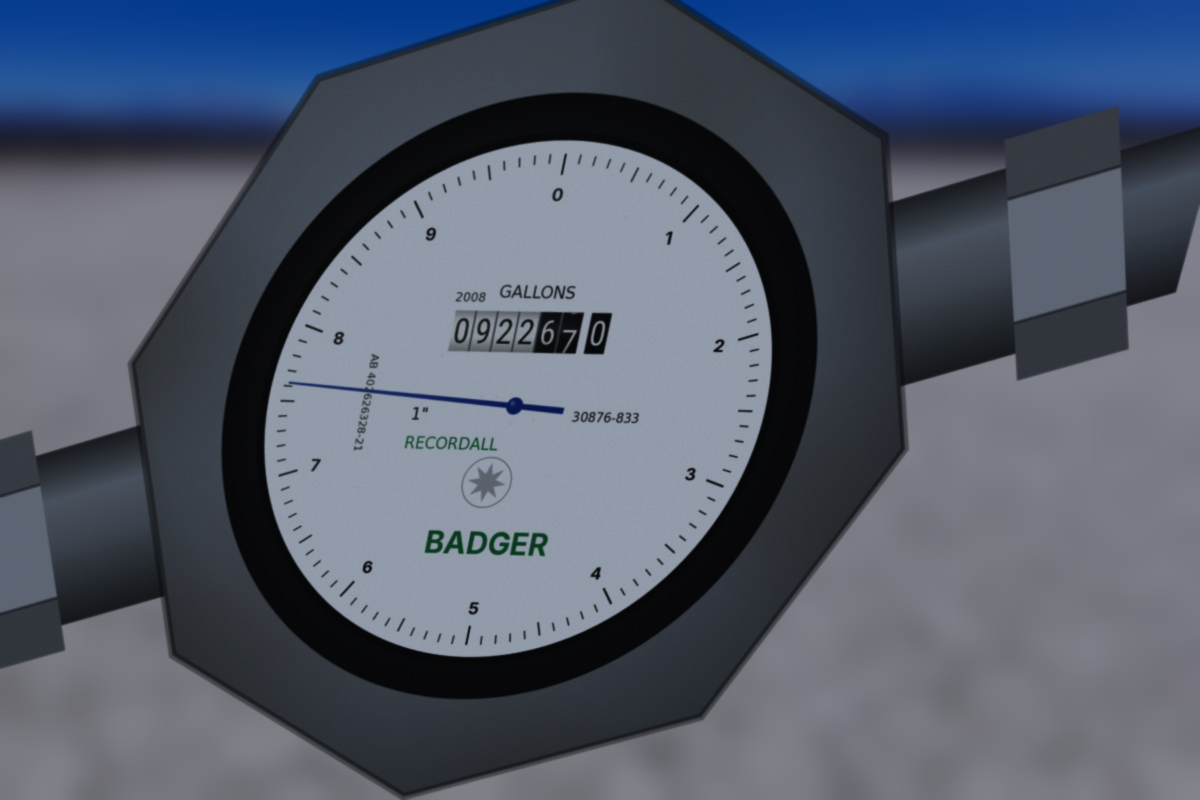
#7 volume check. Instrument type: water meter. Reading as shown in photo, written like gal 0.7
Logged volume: gal 922667.6
